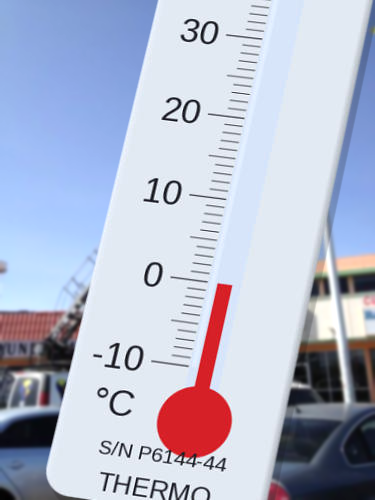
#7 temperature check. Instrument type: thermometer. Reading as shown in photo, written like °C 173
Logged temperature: °C 0
